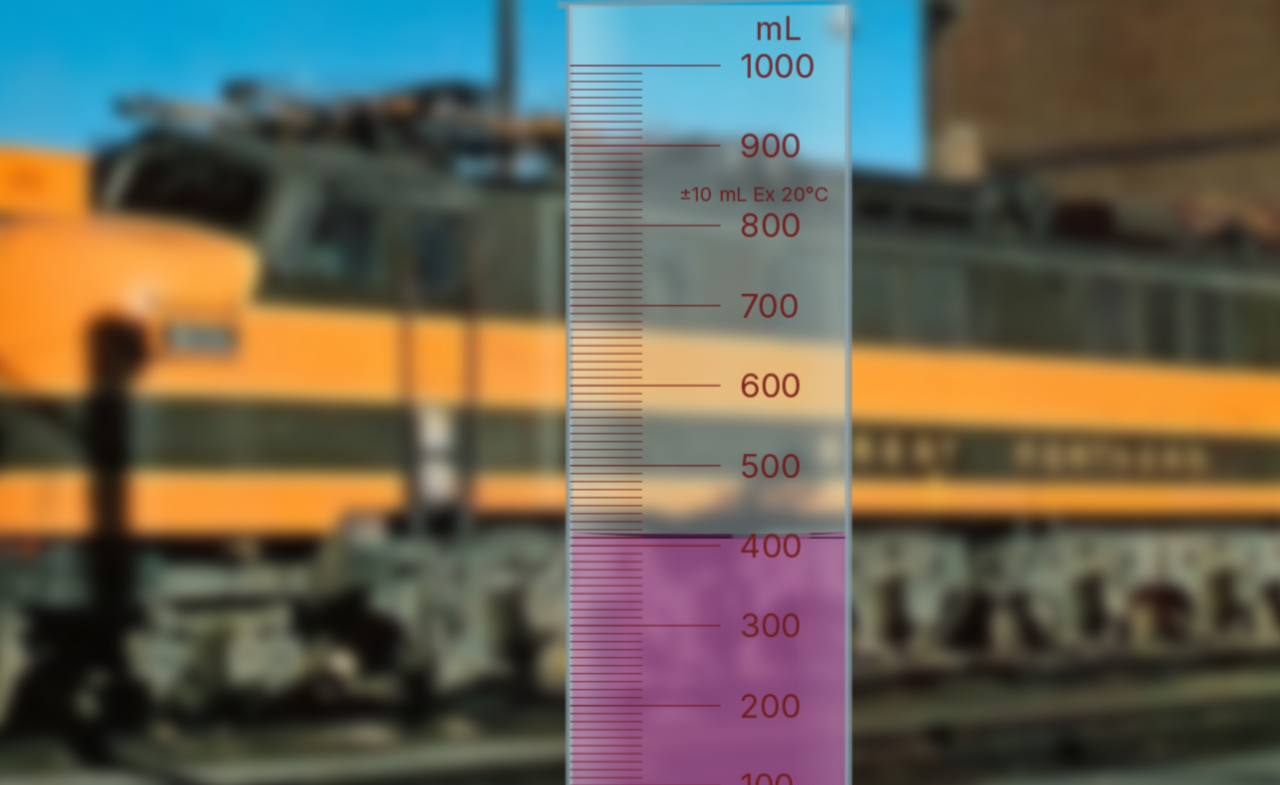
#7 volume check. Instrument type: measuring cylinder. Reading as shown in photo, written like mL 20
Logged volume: mL 410
